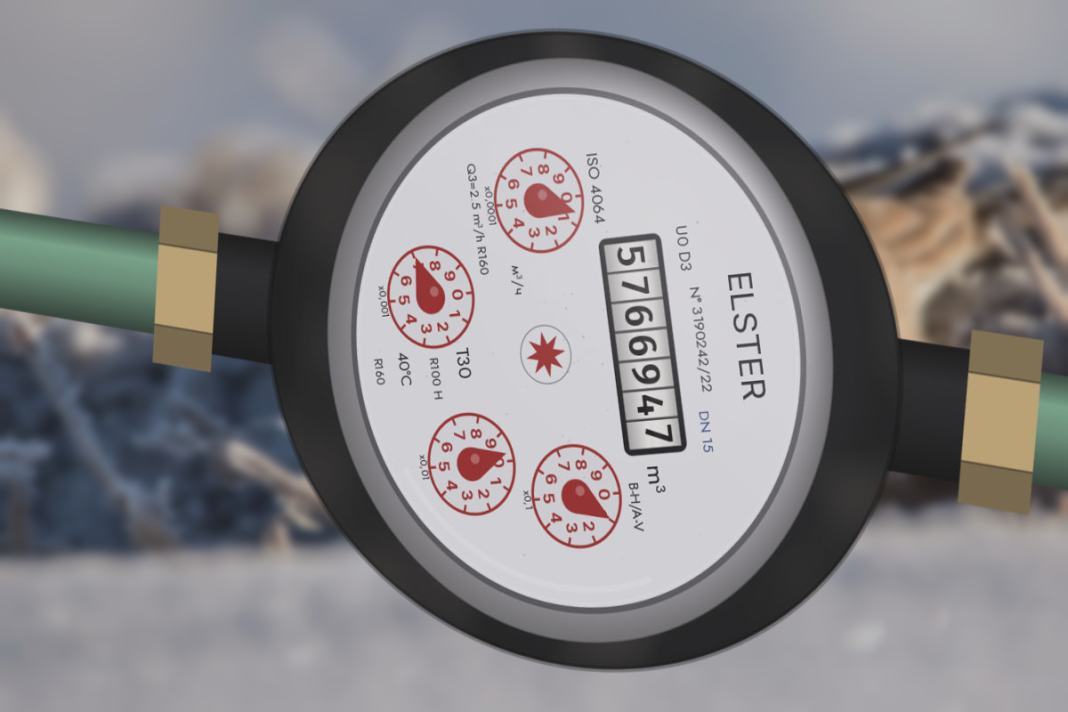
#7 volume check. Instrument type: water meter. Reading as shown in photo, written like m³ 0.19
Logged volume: m³ 5766947.0970
